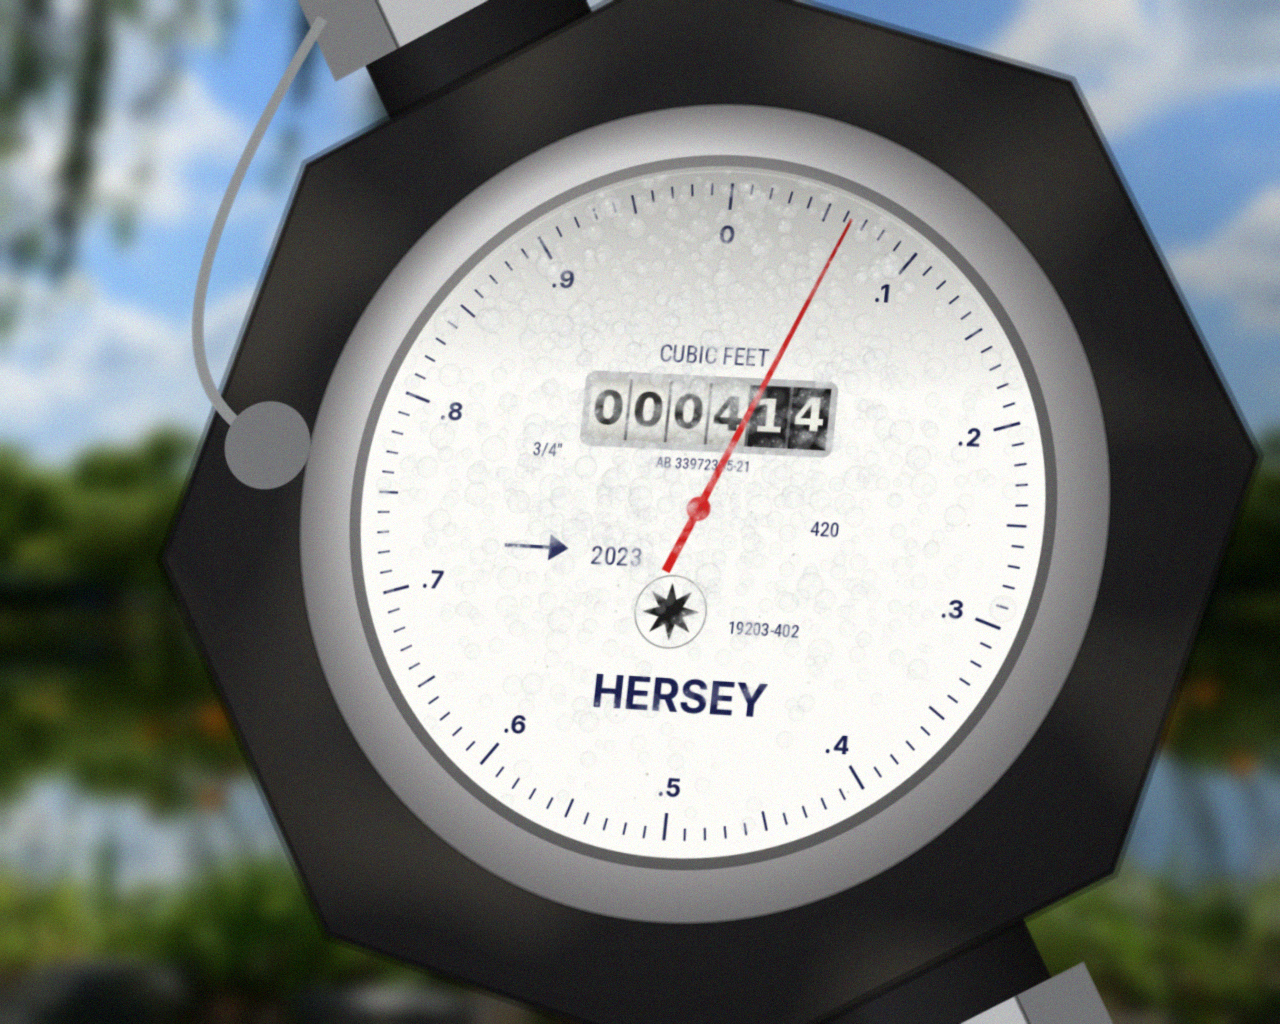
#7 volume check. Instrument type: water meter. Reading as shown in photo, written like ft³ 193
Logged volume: ft³ 414.06
